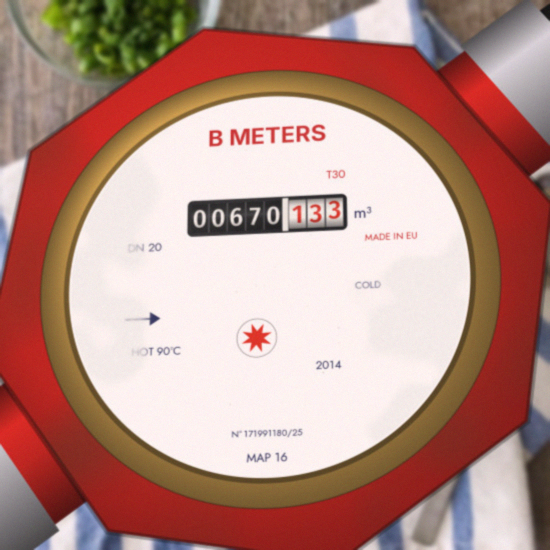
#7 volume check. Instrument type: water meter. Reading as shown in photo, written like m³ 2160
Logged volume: m³ 670.133
